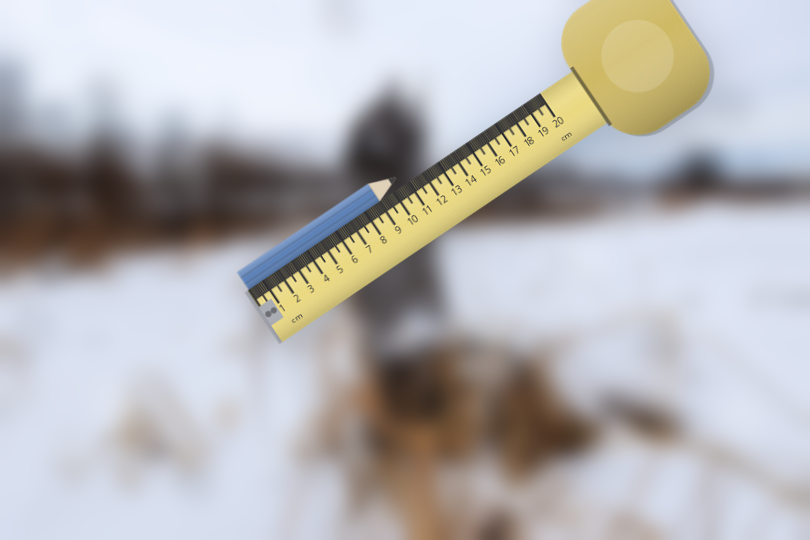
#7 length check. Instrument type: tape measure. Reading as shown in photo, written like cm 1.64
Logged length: cm 10.5
